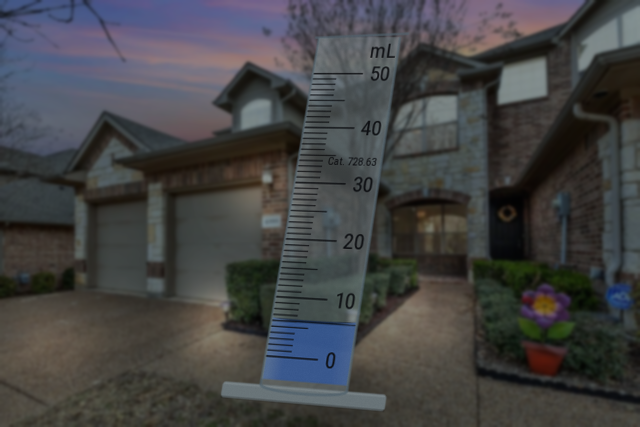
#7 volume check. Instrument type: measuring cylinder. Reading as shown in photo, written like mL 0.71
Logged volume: mL 6
